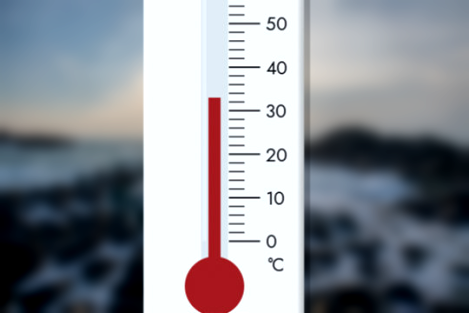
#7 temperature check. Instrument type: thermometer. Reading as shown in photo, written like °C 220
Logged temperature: °C 33
